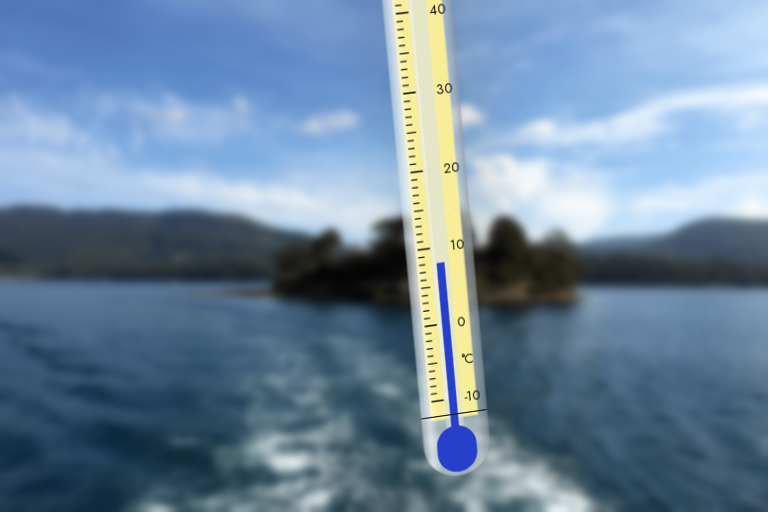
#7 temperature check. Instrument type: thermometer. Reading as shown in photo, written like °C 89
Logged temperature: °C 8
